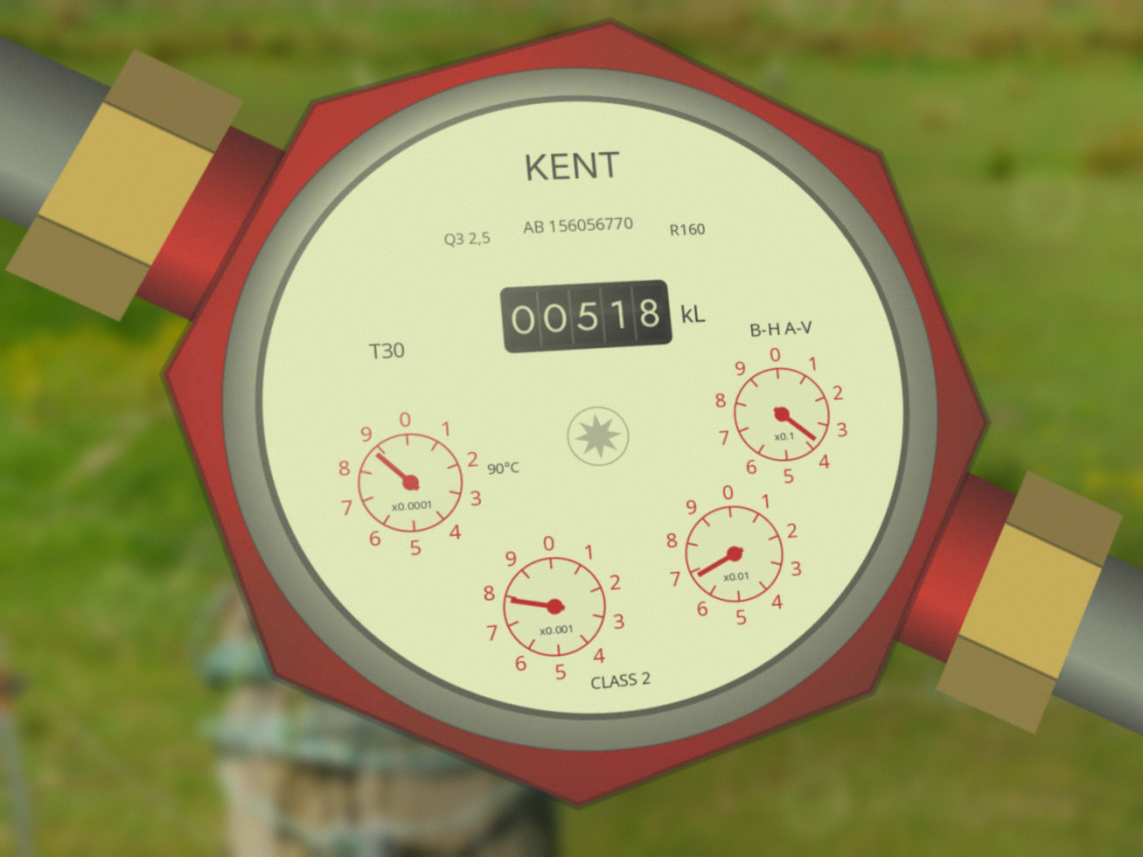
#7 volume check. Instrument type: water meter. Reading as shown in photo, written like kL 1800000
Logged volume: kL 518.3678
